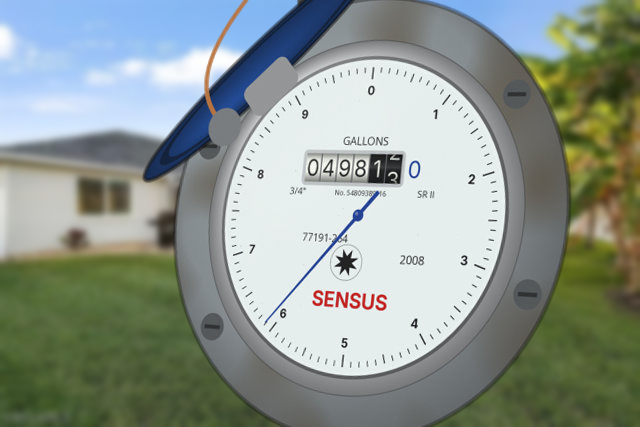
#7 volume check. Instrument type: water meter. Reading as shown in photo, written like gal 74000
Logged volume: gal 498126.1
